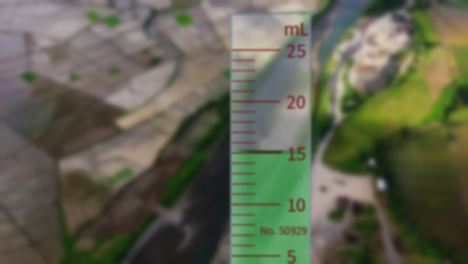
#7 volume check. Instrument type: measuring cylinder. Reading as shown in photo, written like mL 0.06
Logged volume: mL 15
